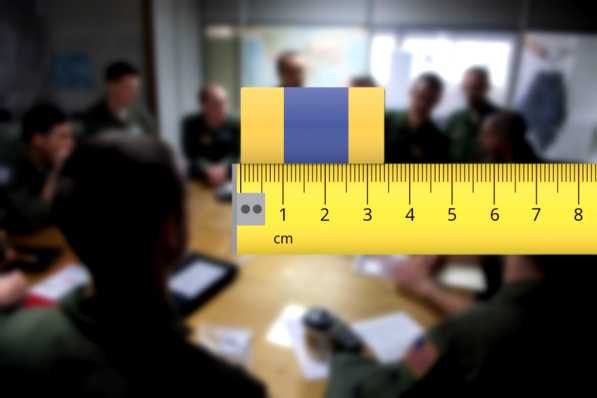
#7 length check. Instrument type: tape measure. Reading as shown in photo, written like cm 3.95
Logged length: cm 3.4
